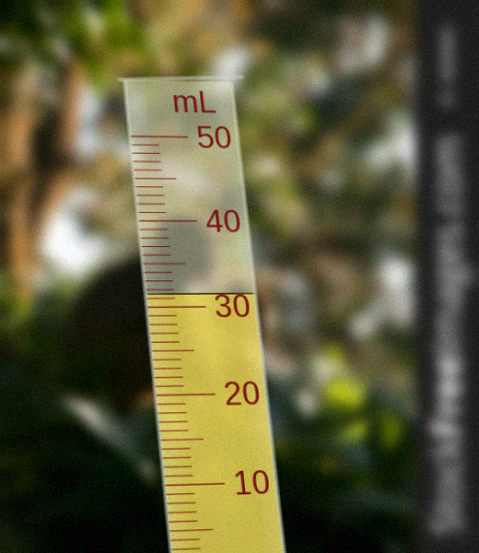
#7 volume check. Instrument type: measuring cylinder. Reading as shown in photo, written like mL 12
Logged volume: mL 31.5
